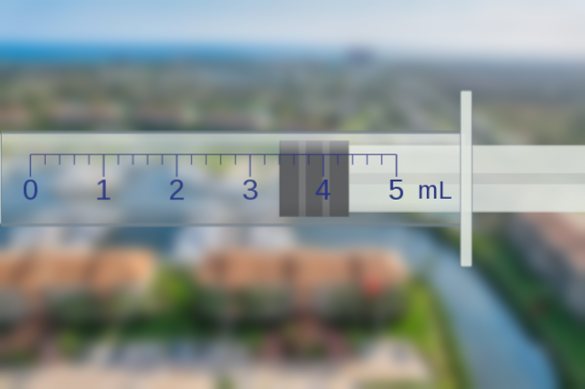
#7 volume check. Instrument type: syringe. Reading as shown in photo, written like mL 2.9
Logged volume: mL 3.4
